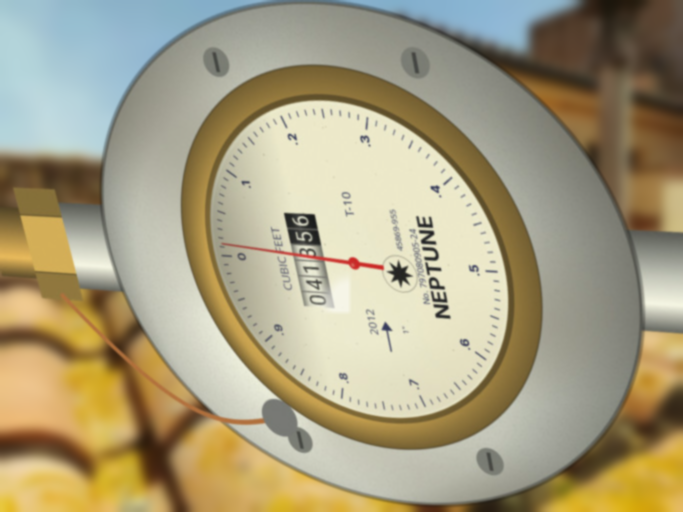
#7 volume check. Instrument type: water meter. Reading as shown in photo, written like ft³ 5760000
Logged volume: ft³ 41356.01
